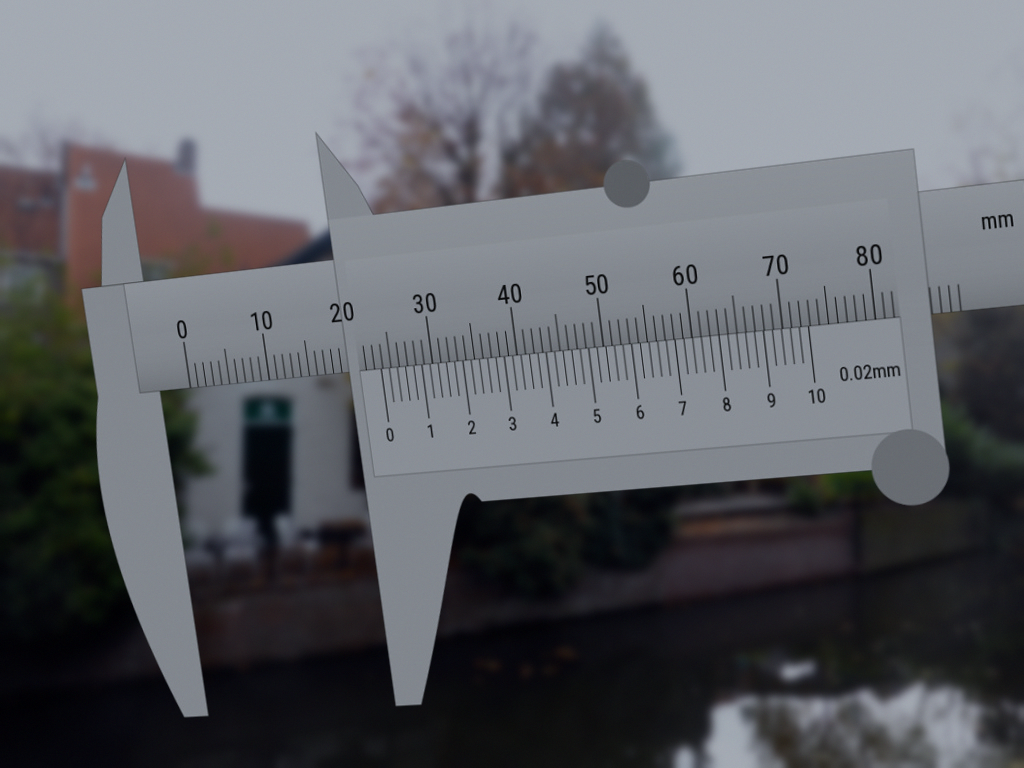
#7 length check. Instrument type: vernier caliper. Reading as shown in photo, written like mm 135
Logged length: mm 23.8
